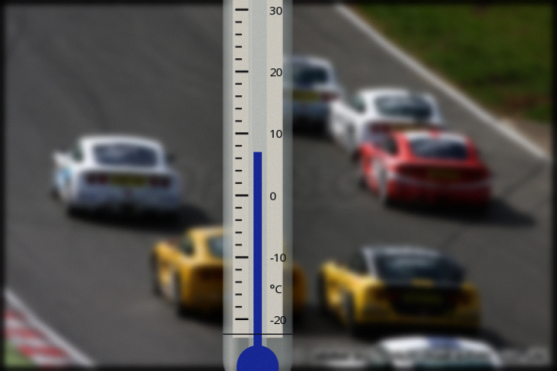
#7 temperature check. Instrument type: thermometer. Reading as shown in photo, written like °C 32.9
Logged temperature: °C 7
